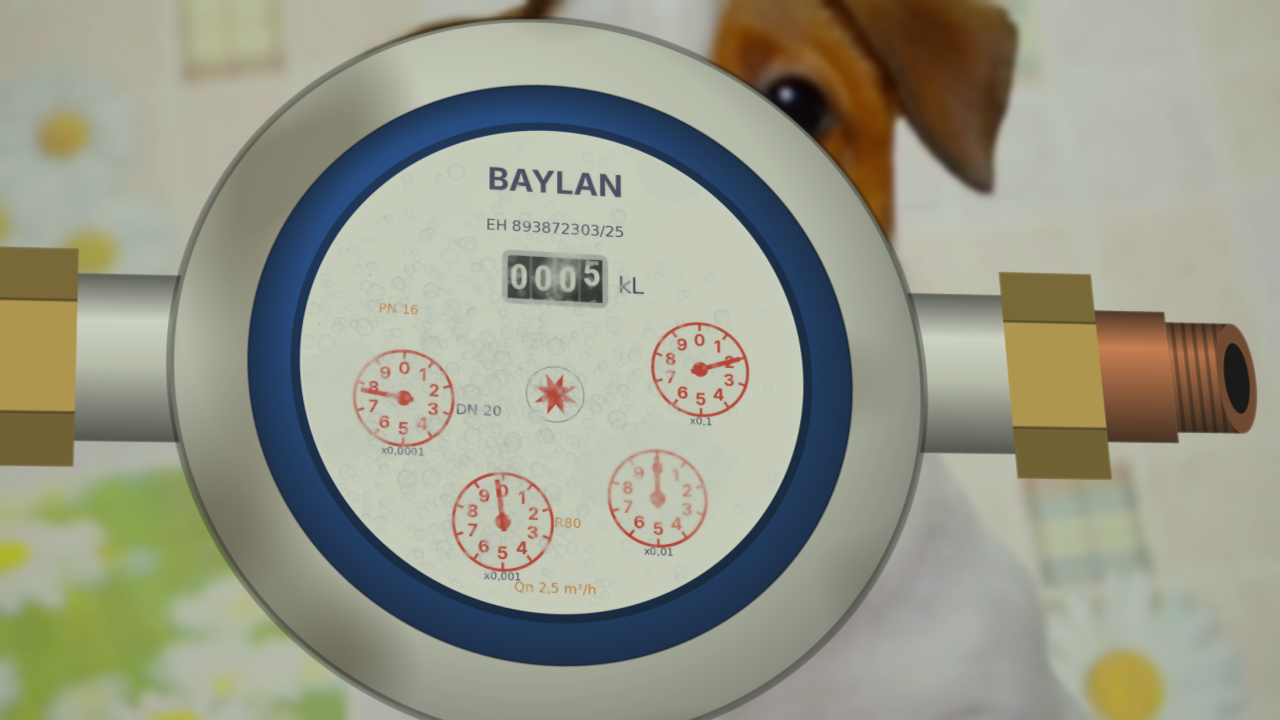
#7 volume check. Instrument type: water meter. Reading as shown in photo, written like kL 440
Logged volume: kL 5.1997
